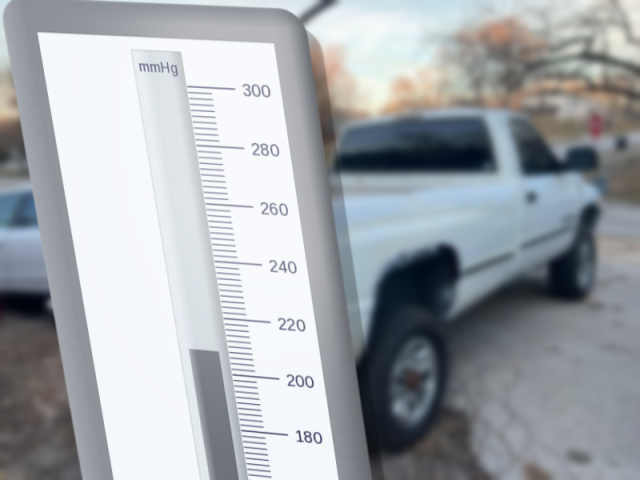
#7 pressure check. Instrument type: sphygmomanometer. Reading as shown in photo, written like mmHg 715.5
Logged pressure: mmHg 208
